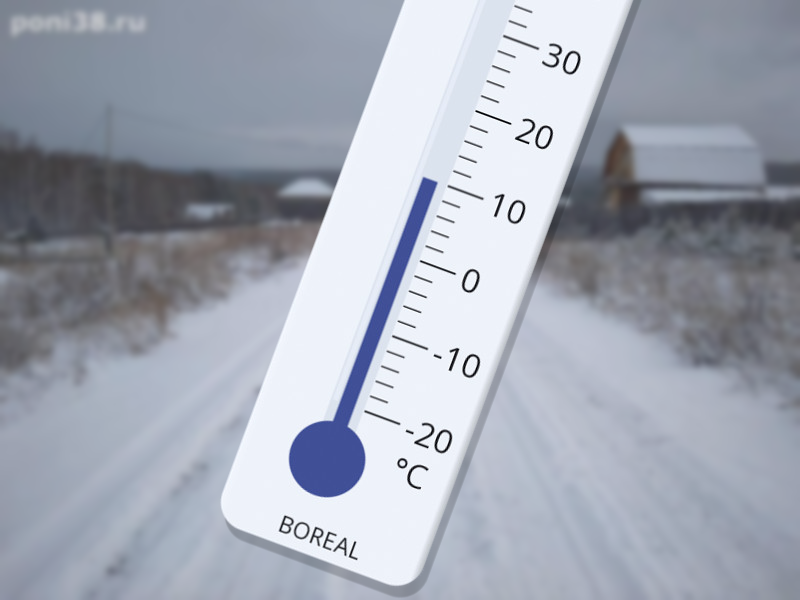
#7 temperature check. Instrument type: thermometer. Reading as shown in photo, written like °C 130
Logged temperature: °C 10
